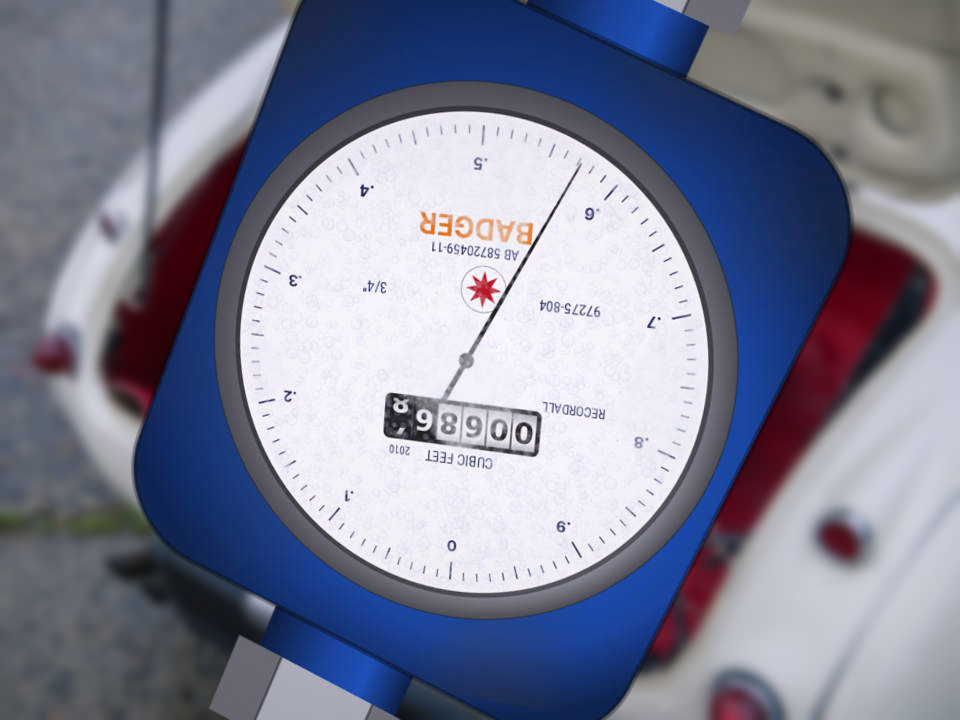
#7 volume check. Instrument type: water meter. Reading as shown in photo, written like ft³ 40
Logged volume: ft³ 6867.57
